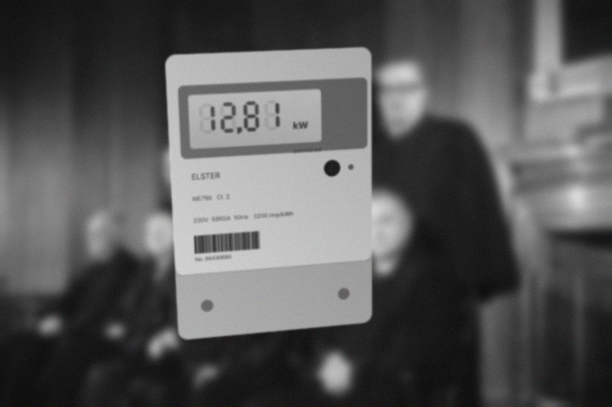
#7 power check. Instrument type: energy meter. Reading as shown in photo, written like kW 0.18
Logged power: kW 12.81
